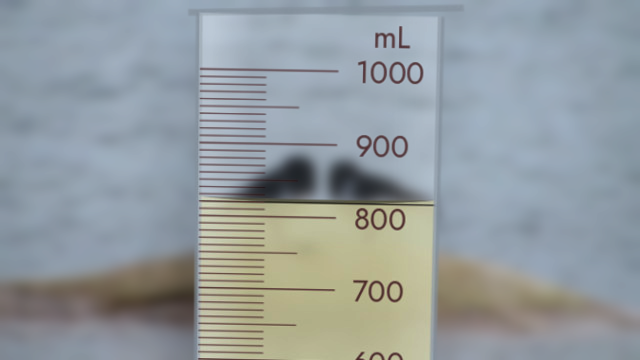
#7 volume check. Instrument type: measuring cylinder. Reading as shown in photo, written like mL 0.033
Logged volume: mL 820
